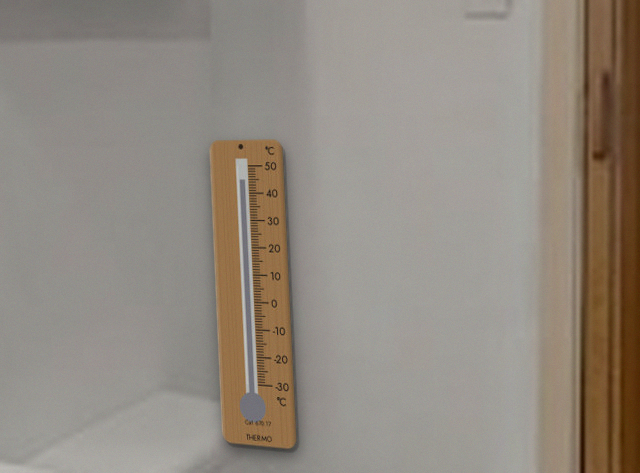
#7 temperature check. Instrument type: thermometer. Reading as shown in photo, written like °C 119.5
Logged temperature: °C 45
